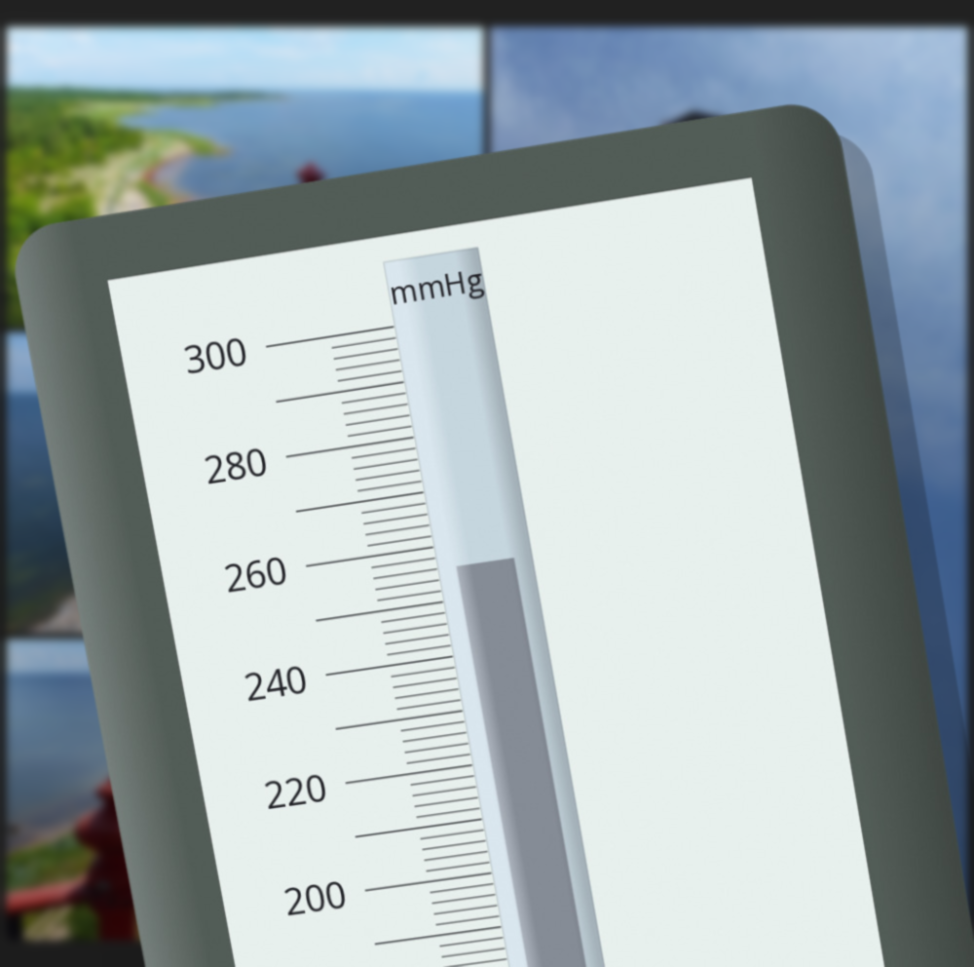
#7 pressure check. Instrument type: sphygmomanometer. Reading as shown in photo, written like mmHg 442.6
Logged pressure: mmHg 256
